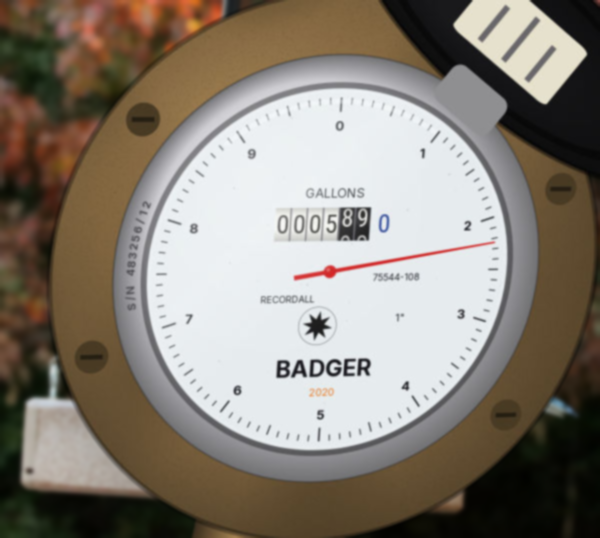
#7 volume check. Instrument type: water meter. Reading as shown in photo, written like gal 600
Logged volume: gal 5892.2
